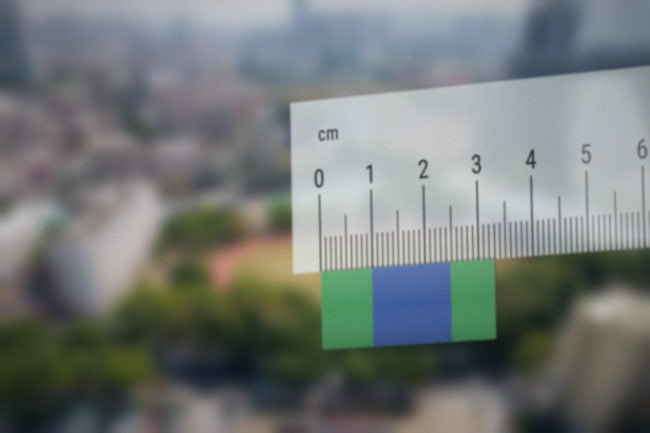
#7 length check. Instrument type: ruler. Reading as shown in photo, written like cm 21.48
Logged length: cm 3.3
